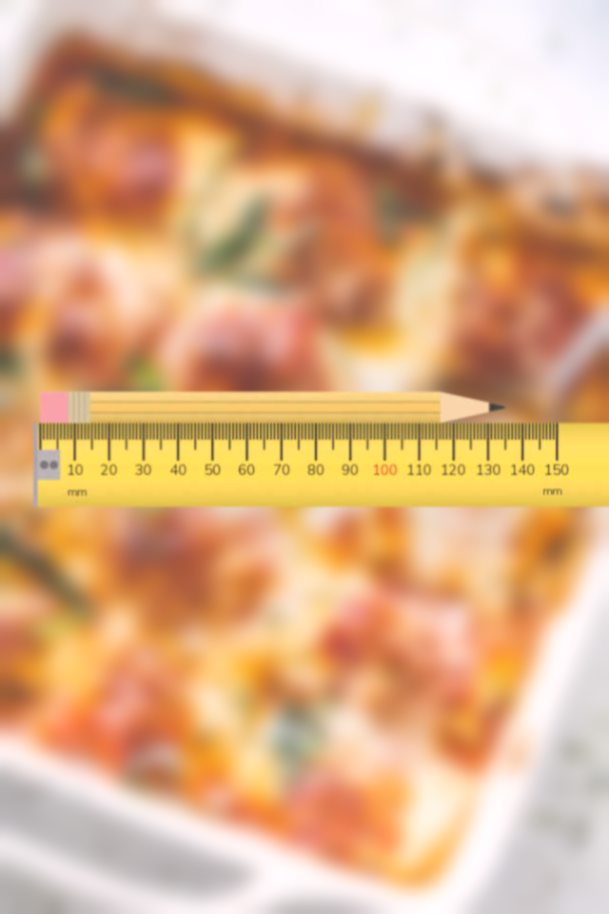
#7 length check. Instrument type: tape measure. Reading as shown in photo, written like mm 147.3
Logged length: mm 135
